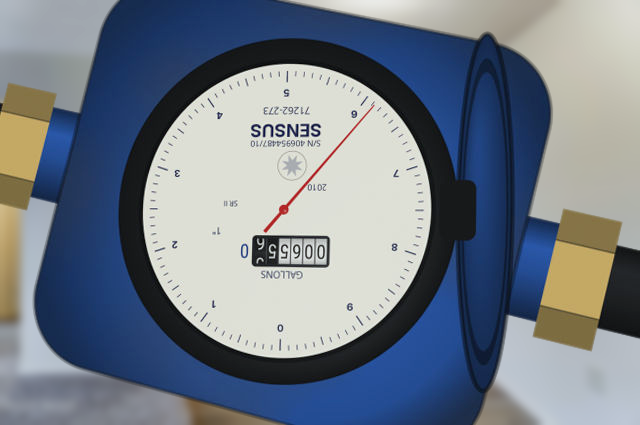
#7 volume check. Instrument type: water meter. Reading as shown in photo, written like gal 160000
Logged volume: gal 65556.1
